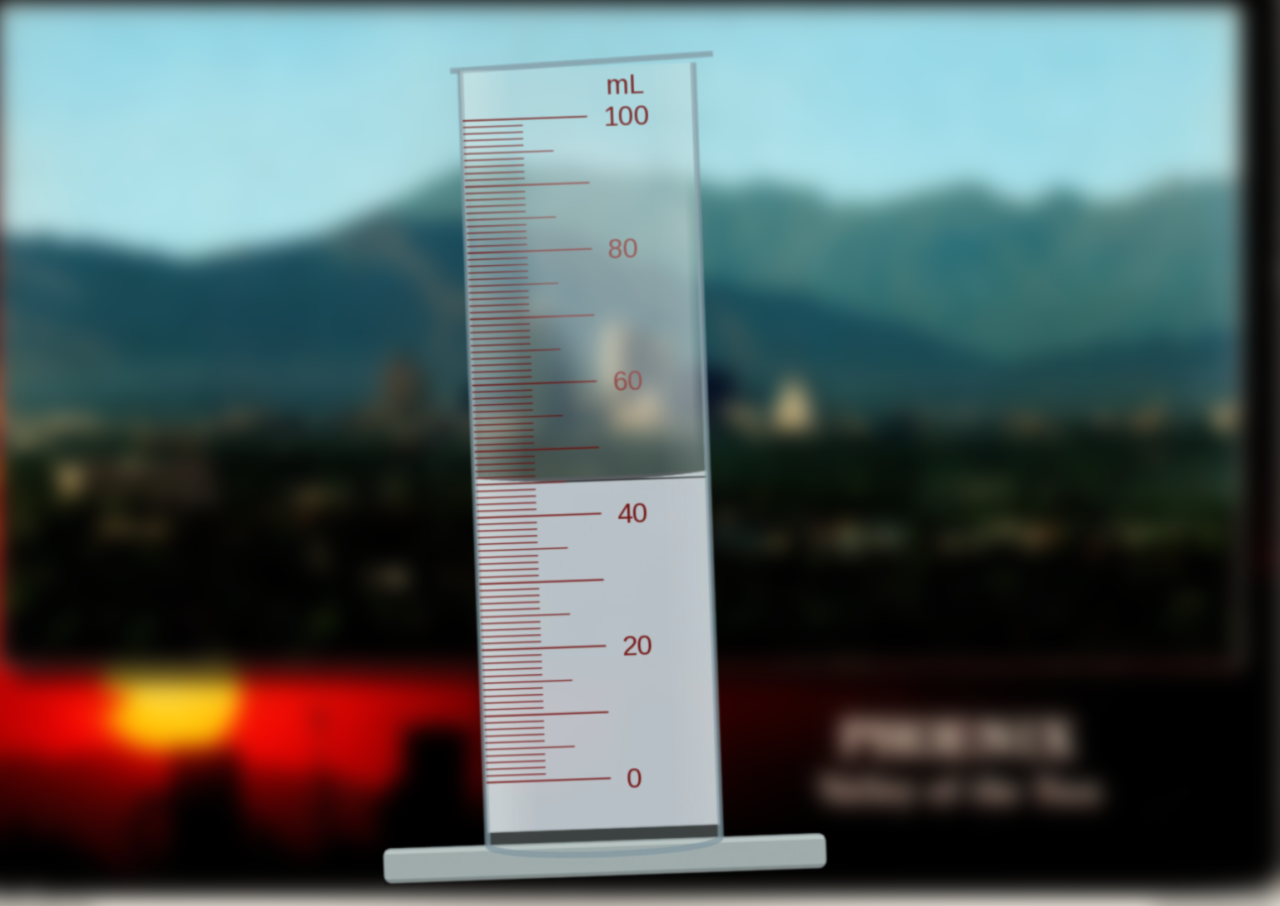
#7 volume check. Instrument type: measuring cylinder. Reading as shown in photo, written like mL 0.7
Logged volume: mL 45
